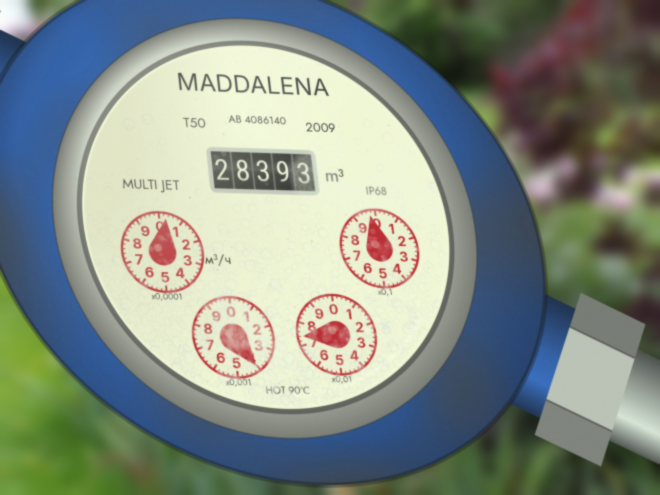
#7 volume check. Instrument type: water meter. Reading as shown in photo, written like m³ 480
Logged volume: m³ 28392.9740
